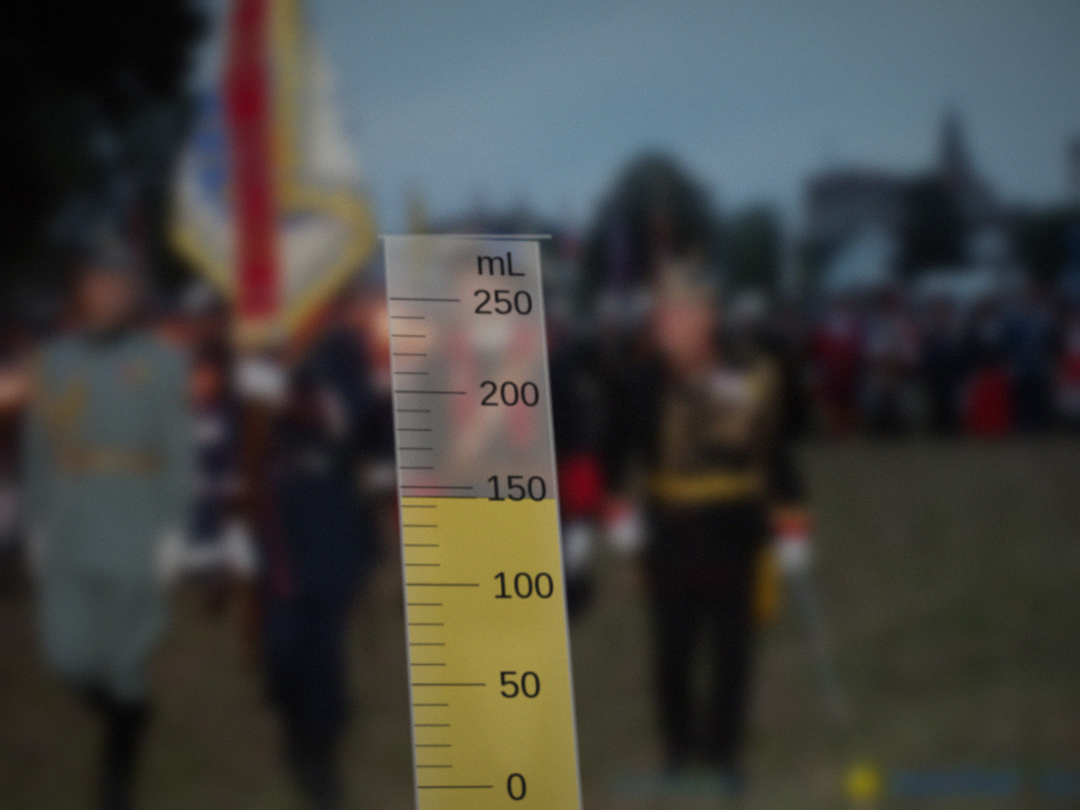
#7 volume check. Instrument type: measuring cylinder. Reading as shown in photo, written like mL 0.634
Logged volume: mL 145
